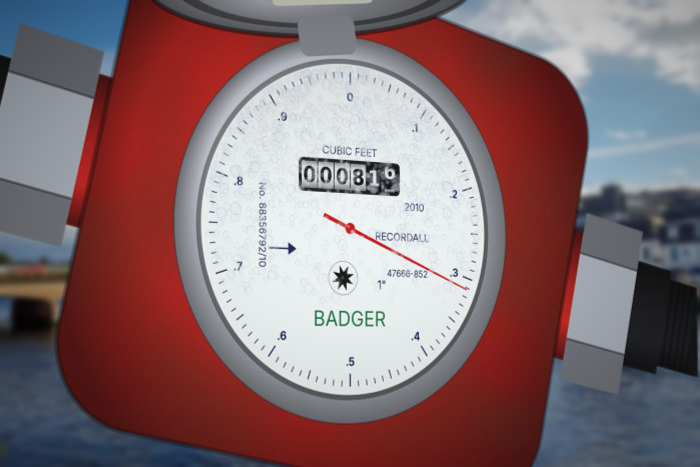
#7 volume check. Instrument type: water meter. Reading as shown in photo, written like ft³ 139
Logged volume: ft³ 816.31
